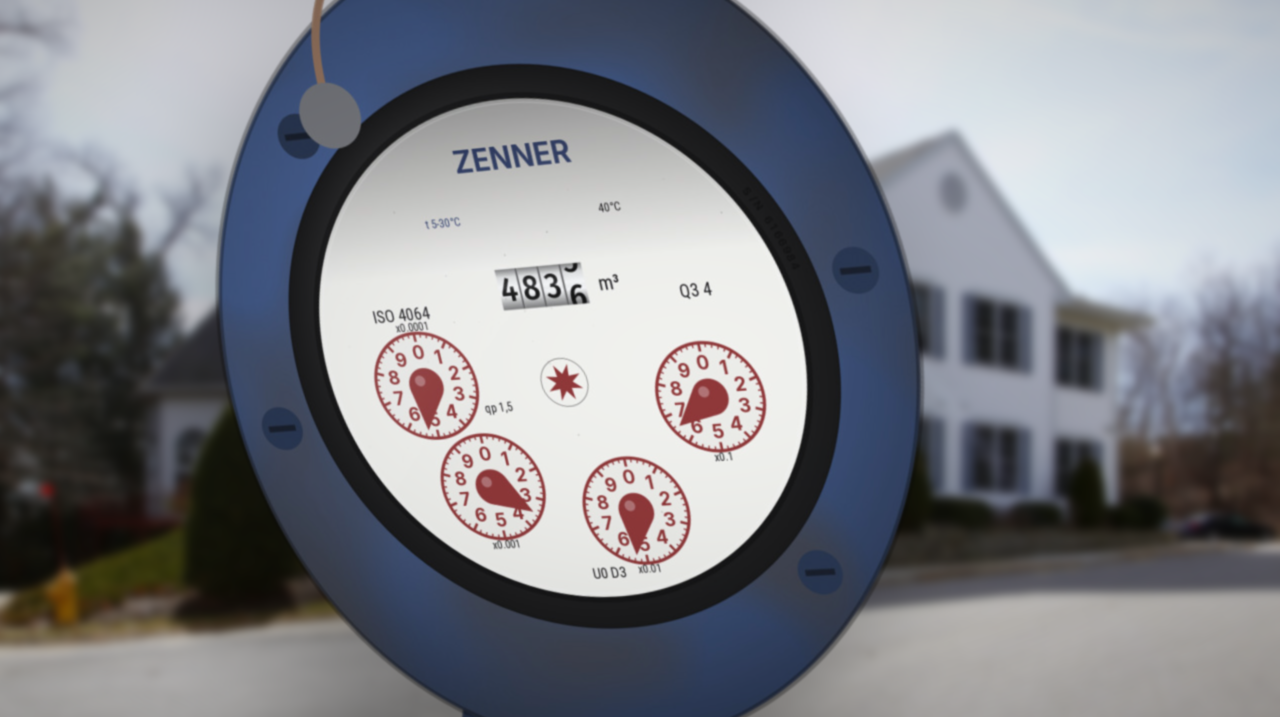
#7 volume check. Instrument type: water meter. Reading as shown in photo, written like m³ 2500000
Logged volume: m³ 4835.6535
